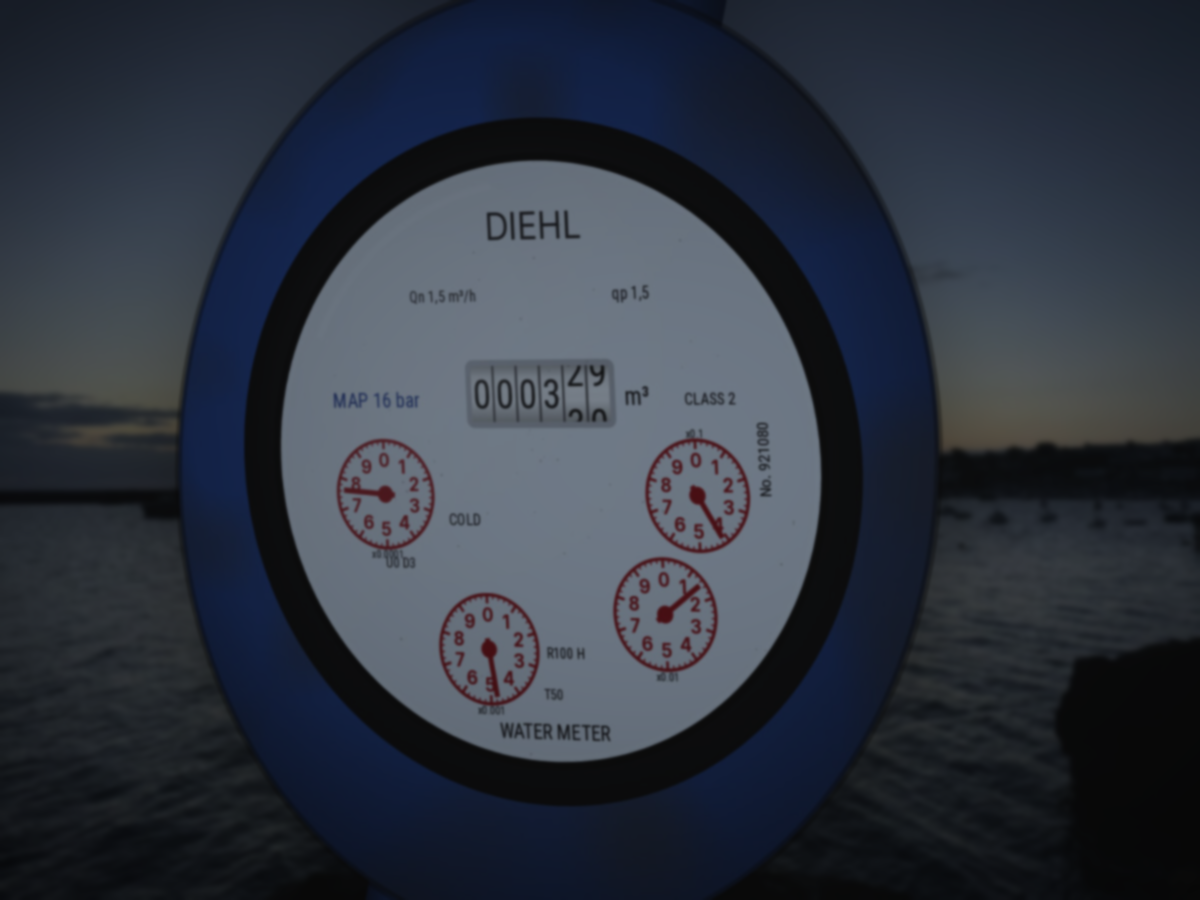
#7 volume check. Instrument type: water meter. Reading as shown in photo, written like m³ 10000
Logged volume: m³ 329.4147
